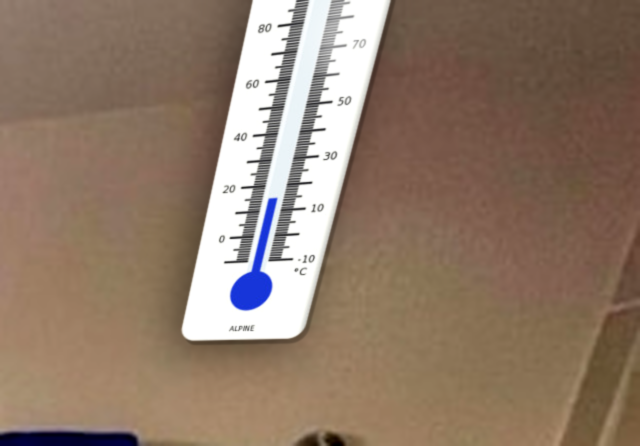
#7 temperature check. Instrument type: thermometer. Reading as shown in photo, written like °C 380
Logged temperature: °C 15
